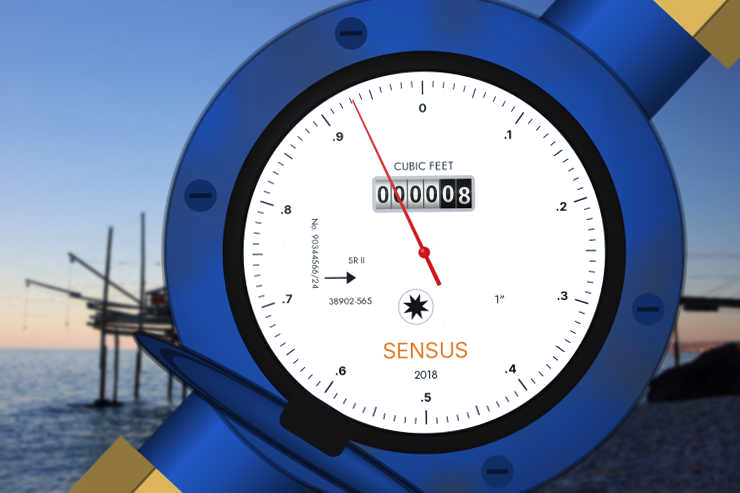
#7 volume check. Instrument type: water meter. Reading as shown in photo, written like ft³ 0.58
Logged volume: ft³ 7.93
